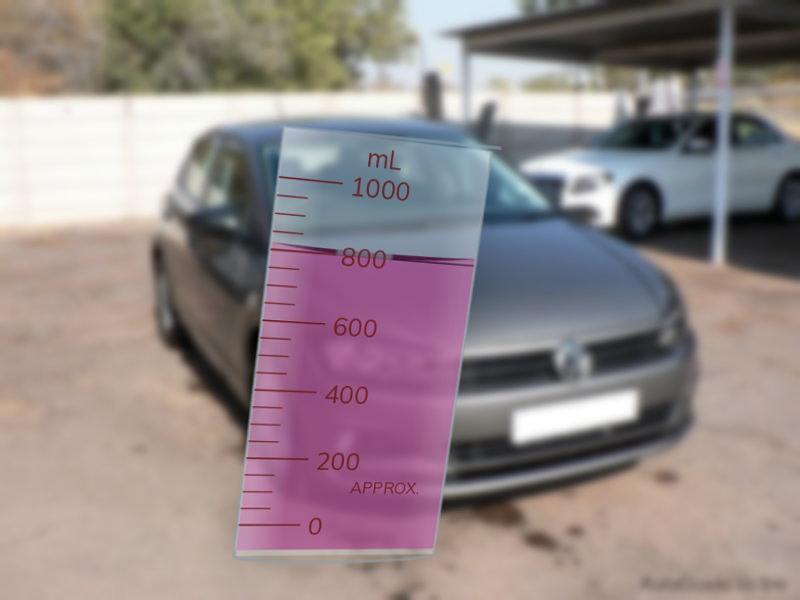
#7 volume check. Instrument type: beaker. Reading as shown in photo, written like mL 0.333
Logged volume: mL 800
